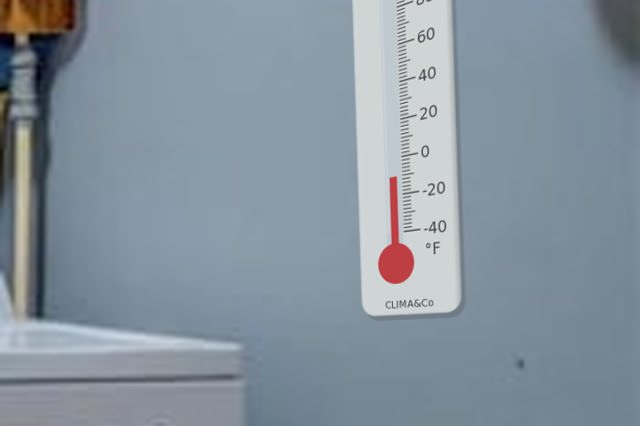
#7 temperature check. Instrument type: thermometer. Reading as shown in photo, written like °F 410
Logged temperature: °F -10
